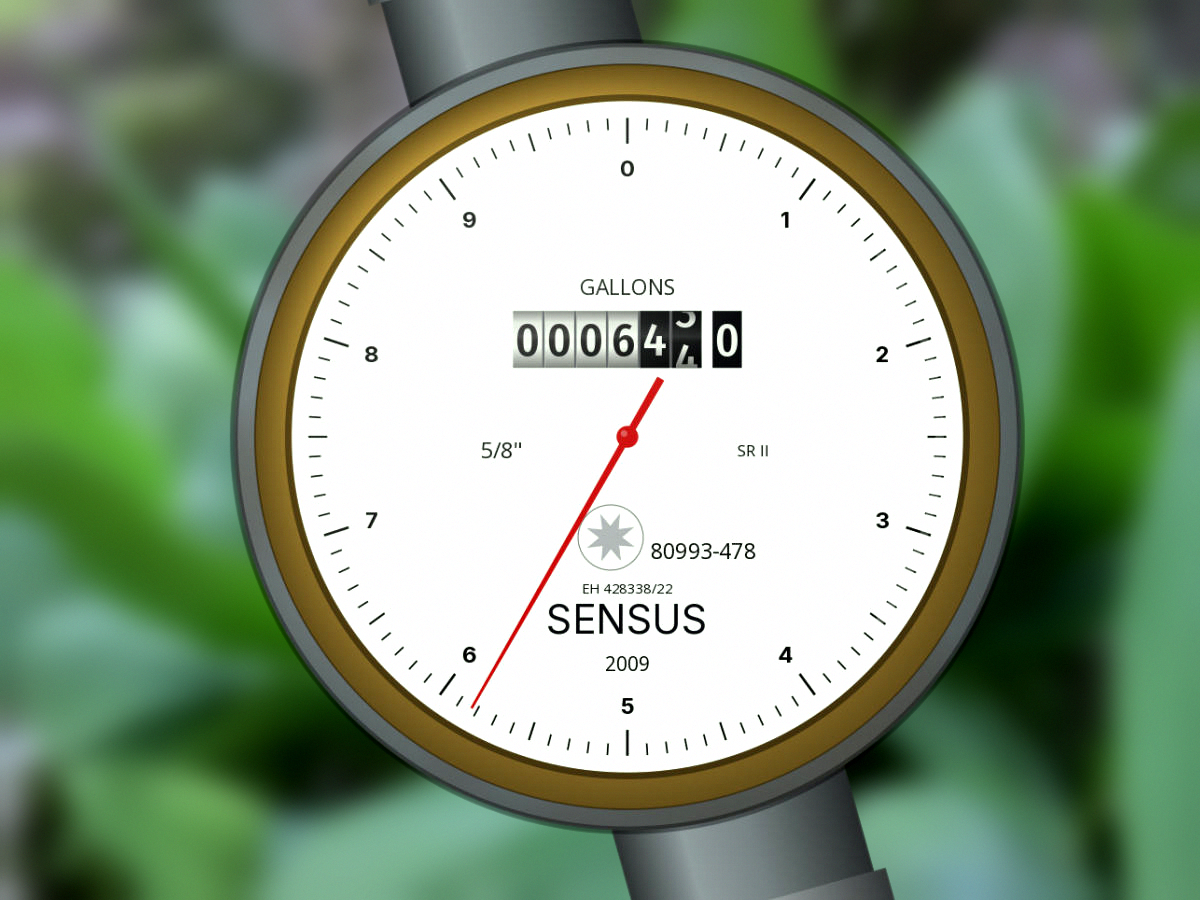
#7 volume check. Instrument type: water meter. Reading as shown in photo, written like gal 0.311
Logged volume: gal 6435.8
